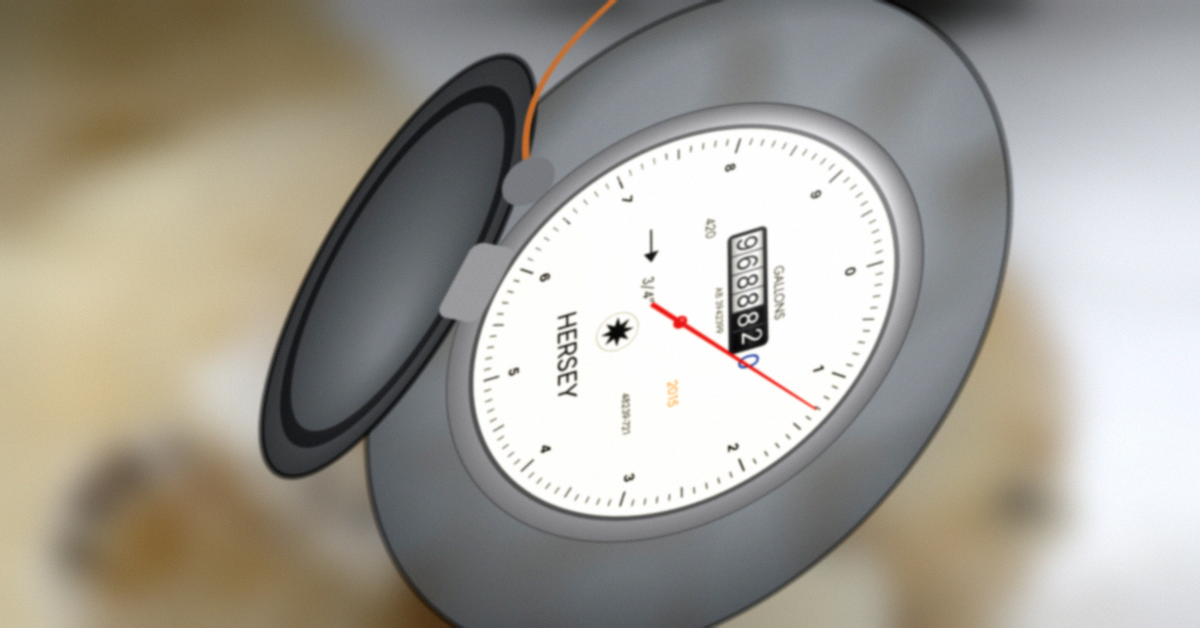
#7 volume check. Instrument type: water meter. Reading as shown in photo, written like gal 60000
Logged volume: gal 9688821.3
